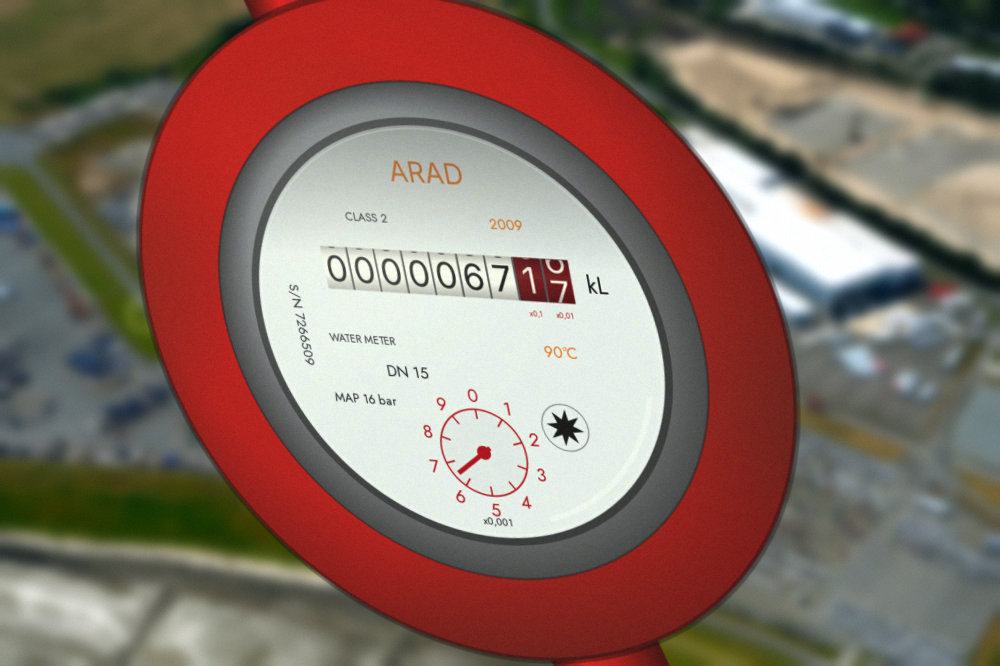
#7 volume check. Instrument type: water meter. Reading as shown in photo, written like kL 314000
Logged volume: kL 67.166
